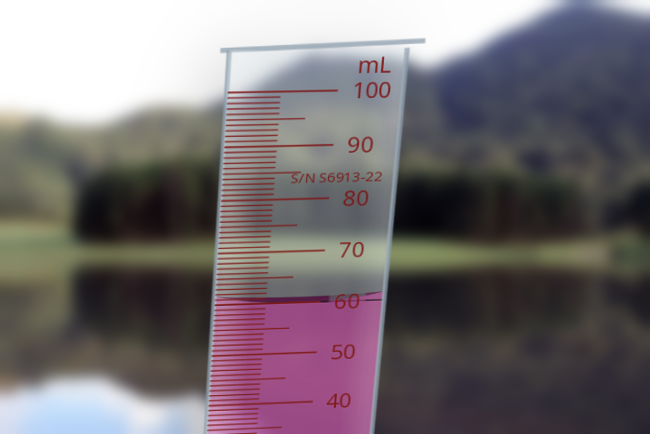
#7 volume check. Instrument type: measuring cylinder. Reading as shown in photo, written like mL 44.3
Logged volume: mL 60
